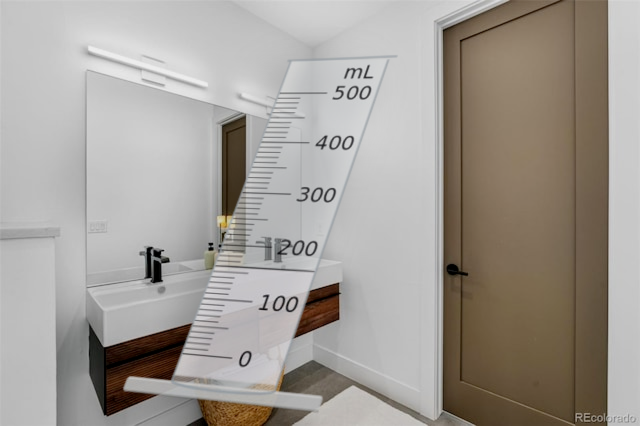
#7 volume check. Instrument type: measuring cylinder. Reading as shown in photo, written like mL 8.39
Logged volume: mL 160
